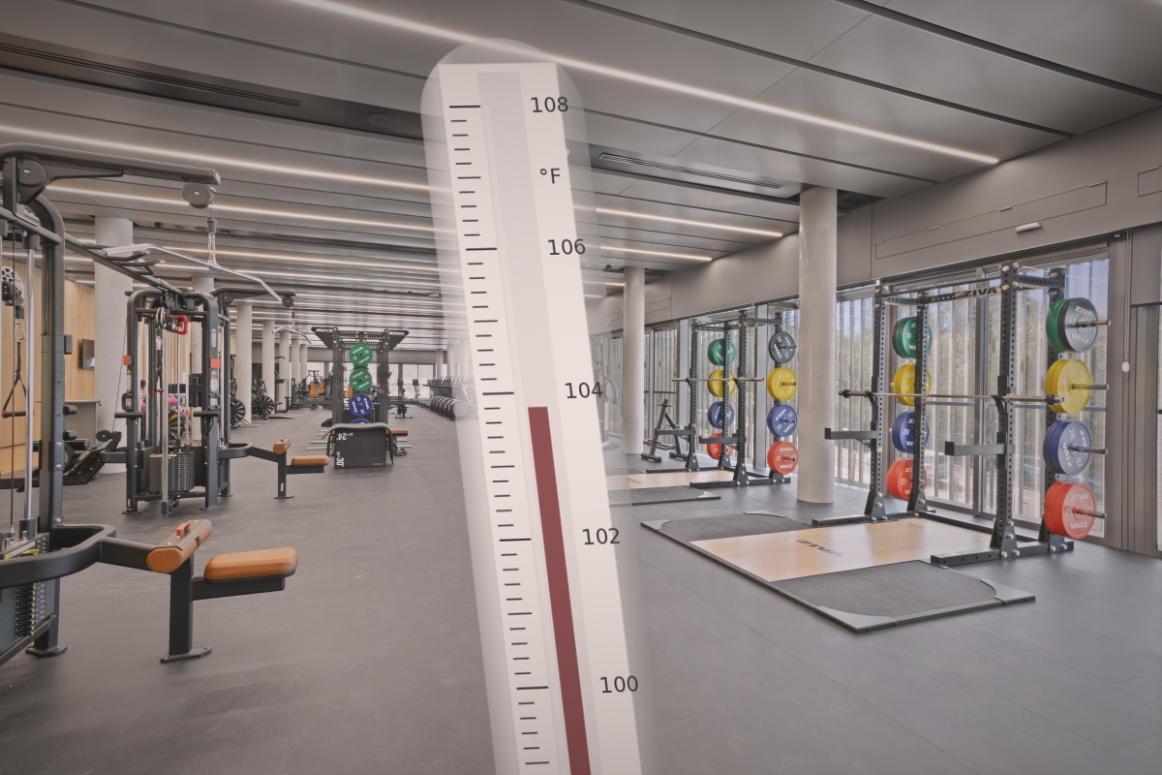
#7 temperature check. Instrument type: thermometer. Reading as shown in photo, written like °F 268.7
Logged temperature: °F 103.8
